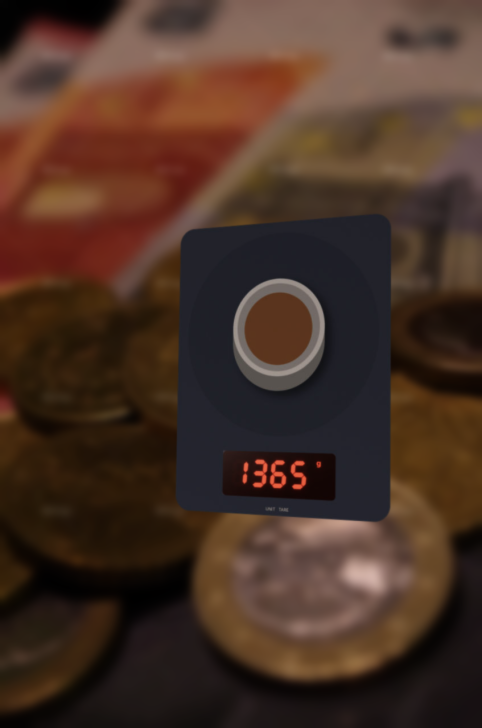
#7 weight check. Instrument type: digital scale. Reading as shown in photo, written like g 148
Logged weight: g 1365
